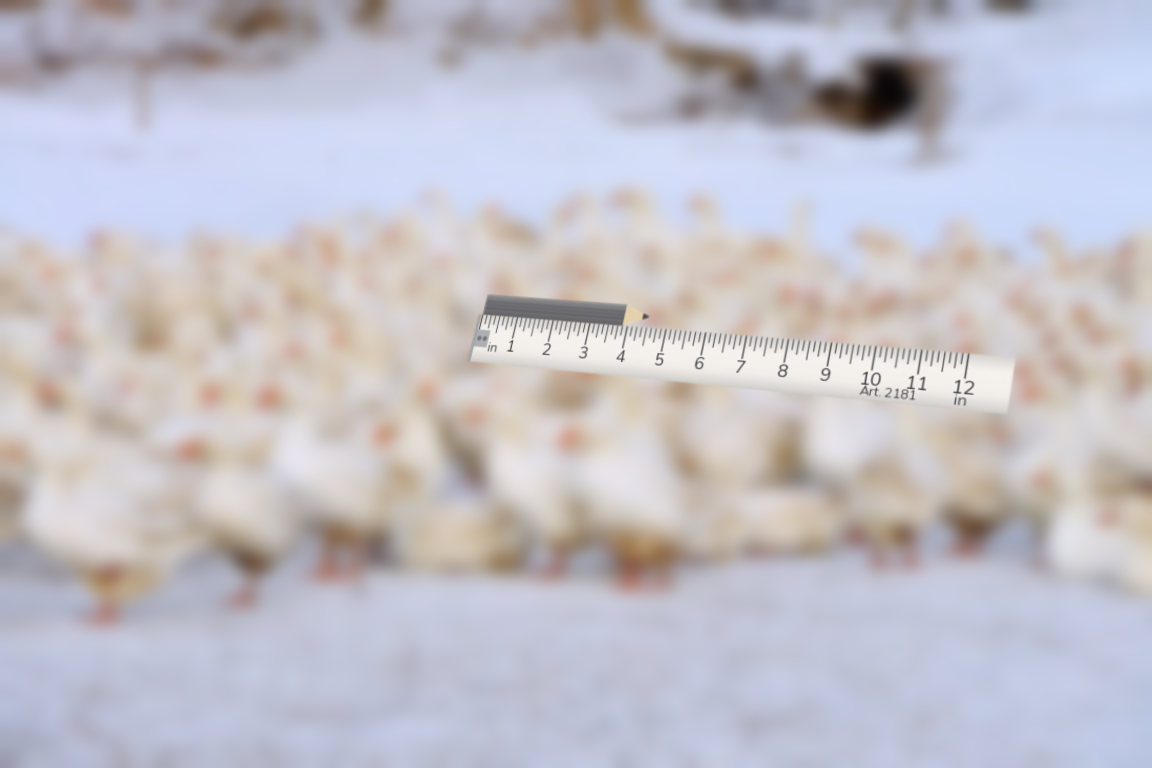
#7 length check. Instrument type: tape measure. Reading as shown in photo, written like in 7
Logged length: in 4.5
